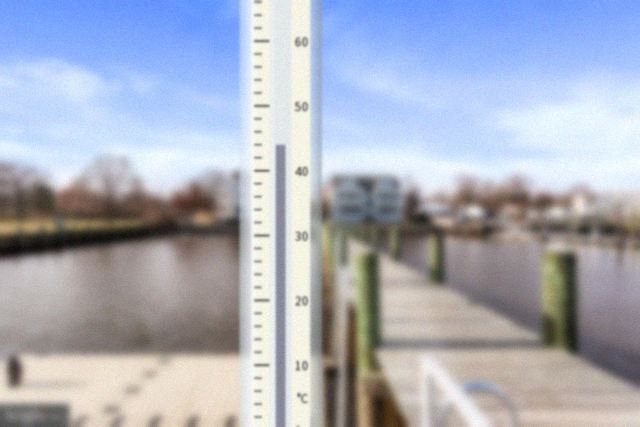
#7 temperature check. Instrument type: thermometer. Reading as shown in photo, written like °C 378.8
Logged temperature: °C 44
